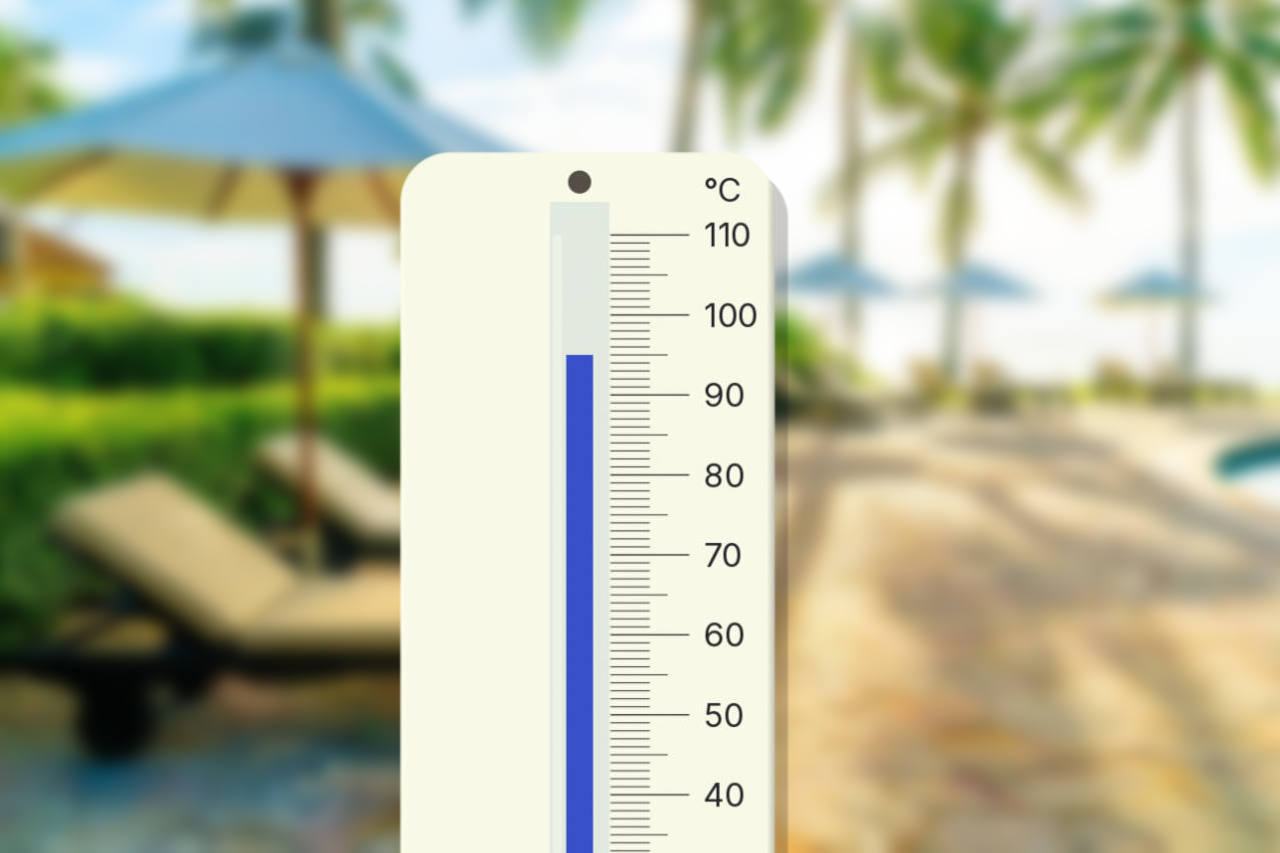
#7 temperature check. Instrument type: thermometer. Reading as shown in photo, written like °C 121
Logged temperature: °C 95
